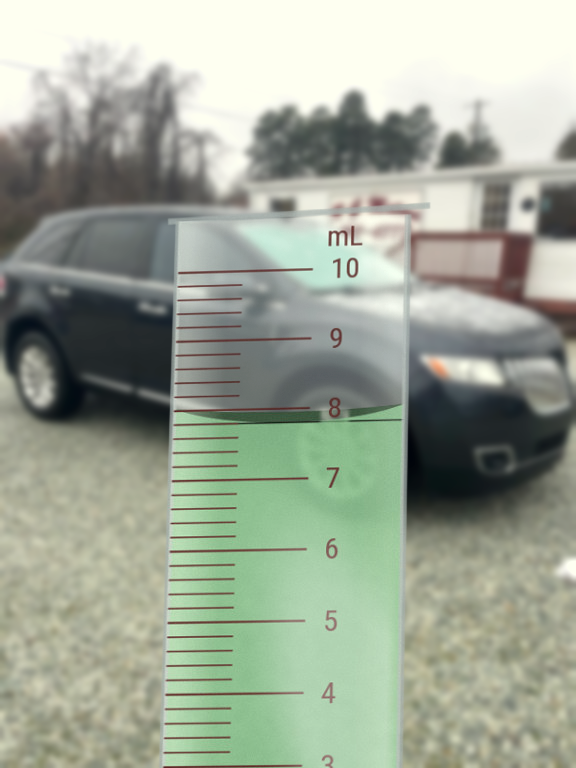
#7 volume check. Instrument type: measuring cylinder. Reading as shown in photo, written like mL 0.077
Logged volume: mL 7.8
